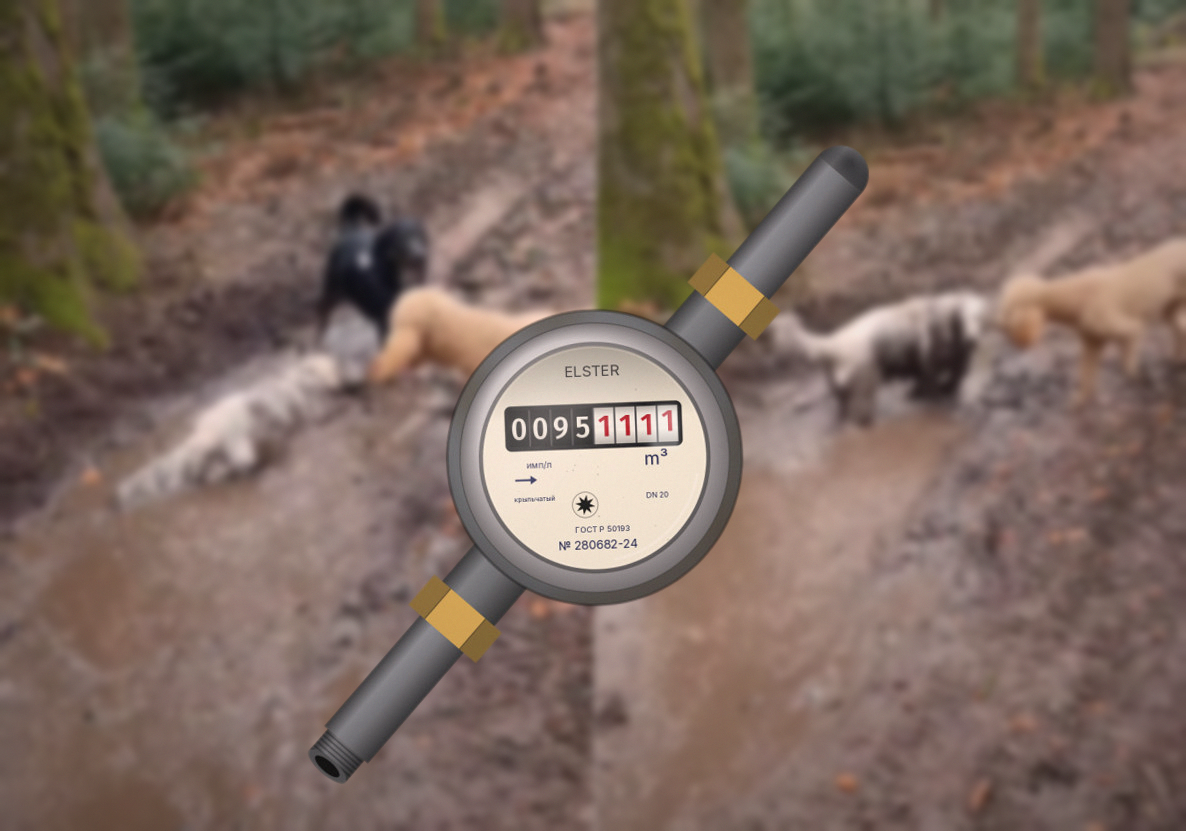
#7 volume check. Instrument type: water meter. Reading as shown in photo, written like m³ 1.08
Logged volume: m³ 95.1111
